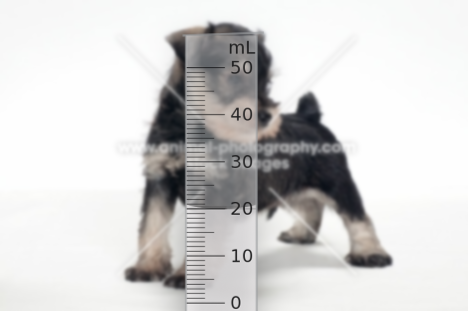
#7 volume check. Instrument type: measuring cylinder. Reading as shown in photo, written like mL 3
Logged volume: mL 20
